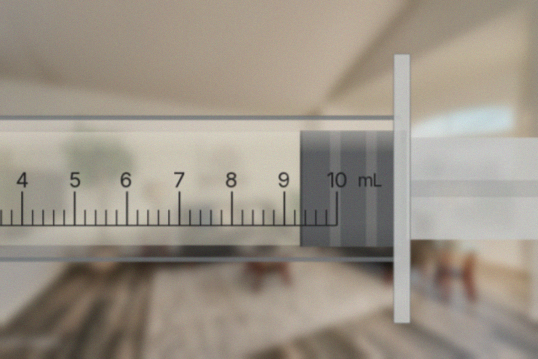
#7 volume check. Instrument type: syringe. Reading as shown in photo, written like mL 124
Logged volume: mL 9.3
